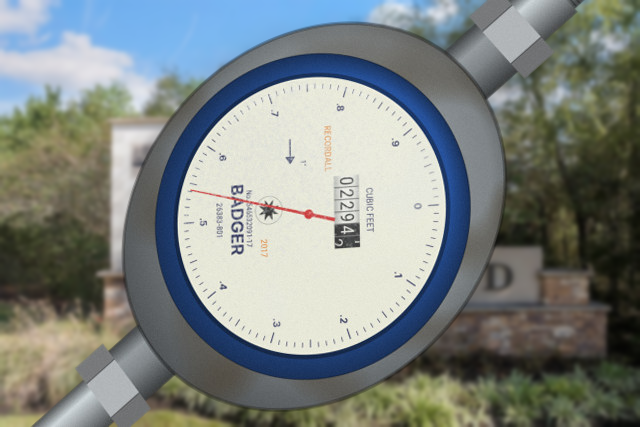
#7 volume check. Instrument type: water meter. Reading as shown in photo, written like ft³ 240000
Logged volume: ft³ 22941.54
